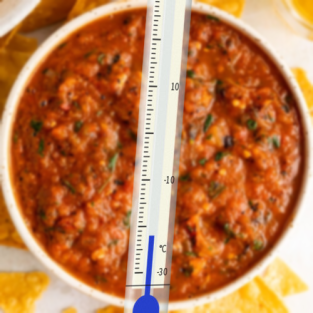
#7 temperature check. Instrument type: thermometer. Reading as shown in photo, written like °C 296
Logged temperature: °C -22
